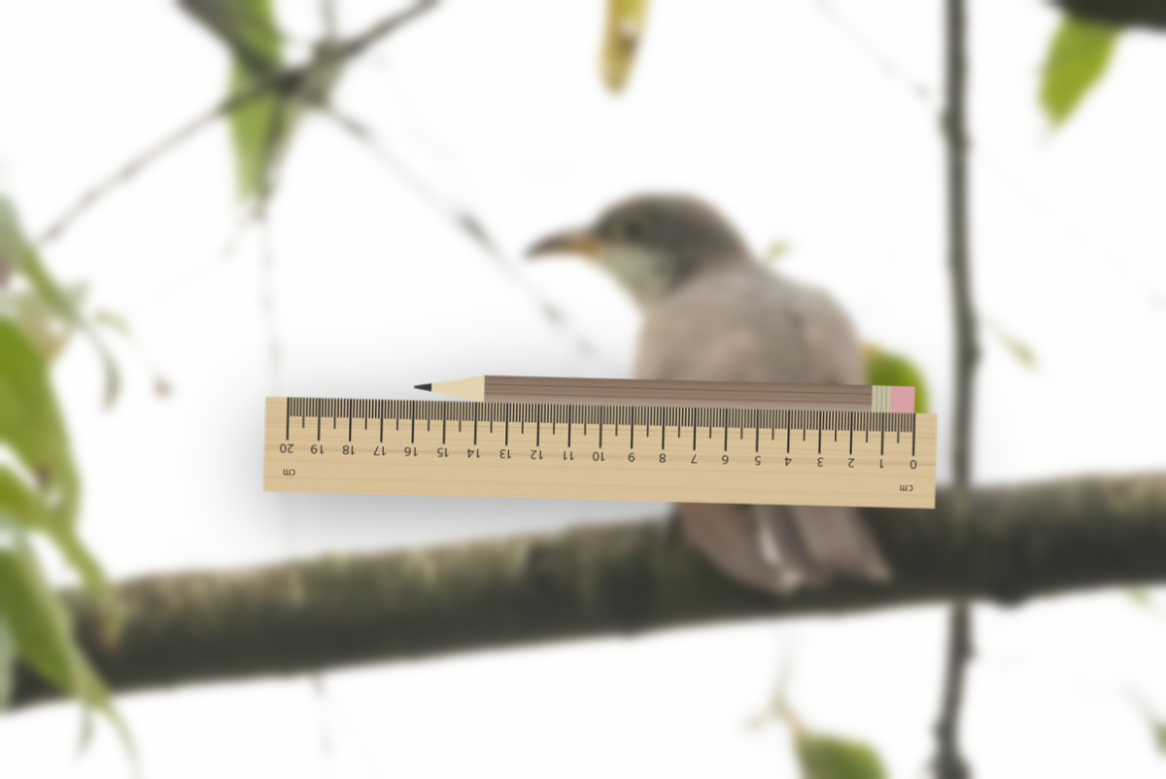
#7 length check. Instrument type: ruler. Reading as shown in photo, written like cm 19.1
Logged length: cm 16
